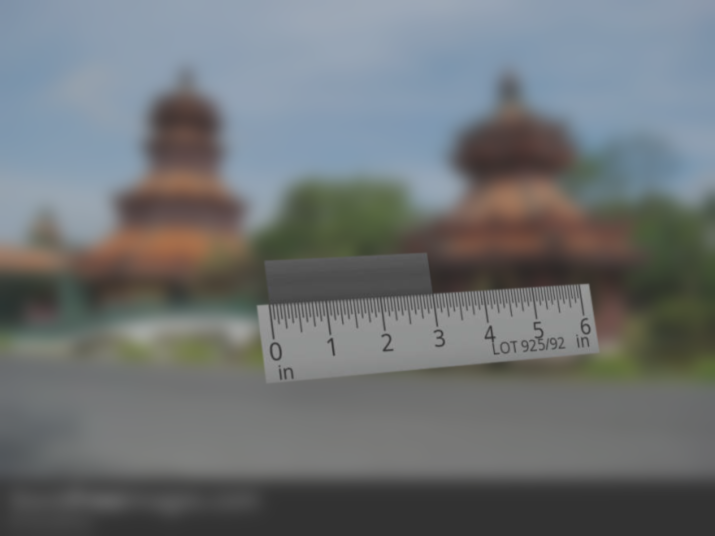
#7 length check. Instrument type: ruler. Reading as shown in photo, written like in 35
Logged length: in 3
